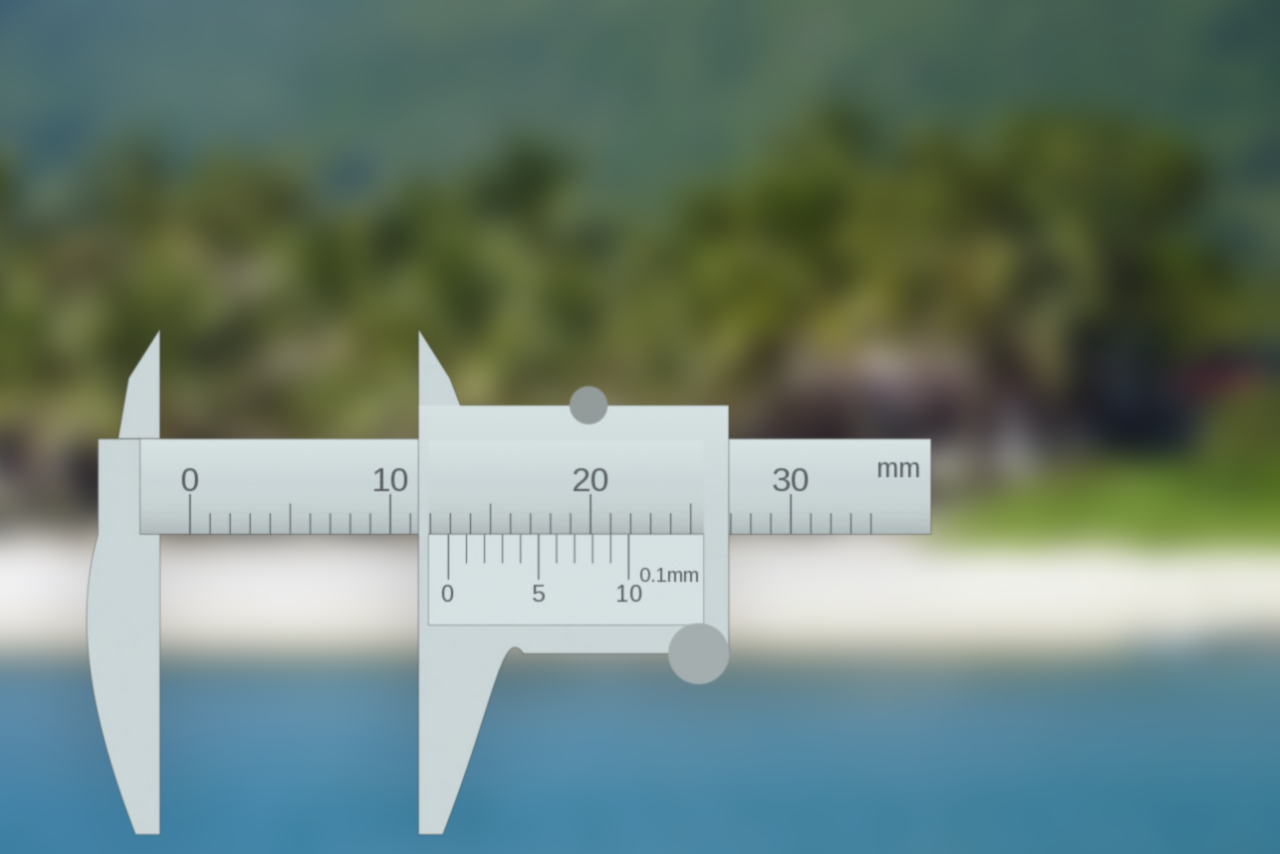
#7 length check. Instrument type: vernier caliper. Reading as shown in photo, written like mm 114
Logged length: mm 12.9
